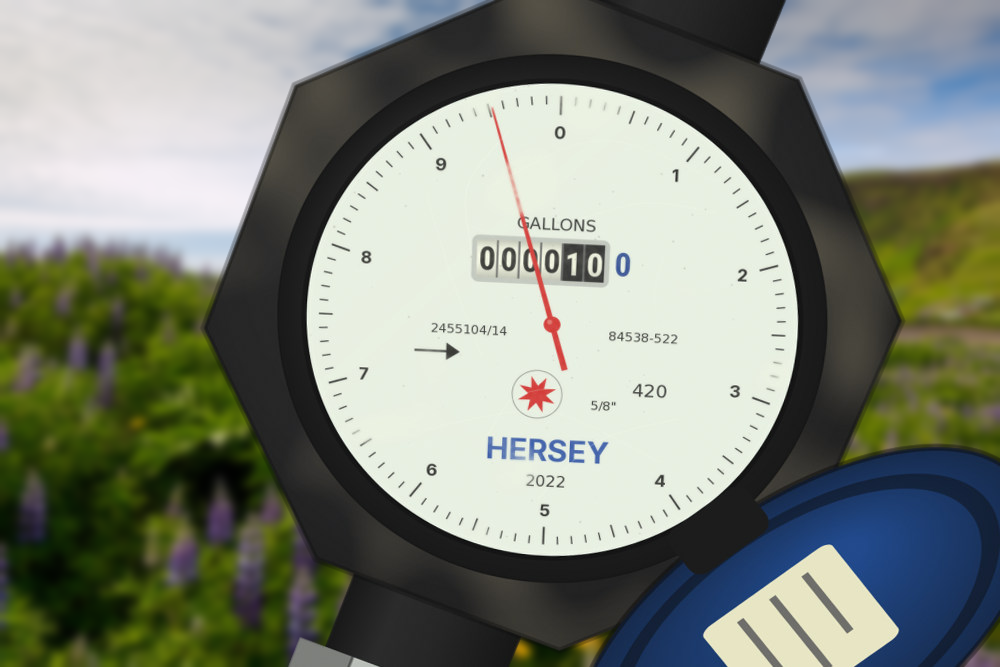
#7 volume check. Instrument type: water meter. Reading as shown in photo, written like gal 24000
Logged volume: gal 99.5
